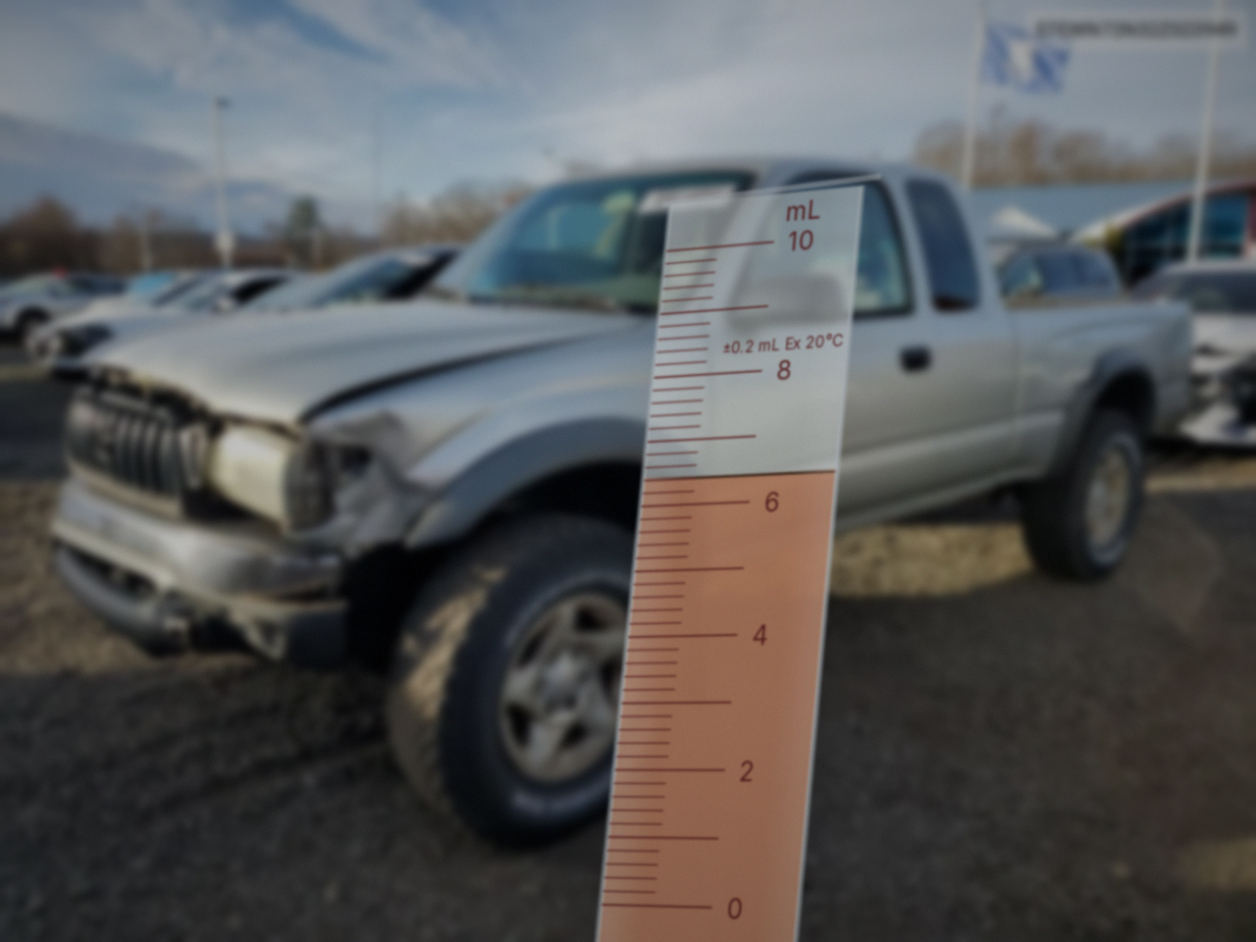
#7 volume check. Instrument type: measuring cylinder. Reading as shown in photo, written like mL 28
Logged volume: mL 6.4
